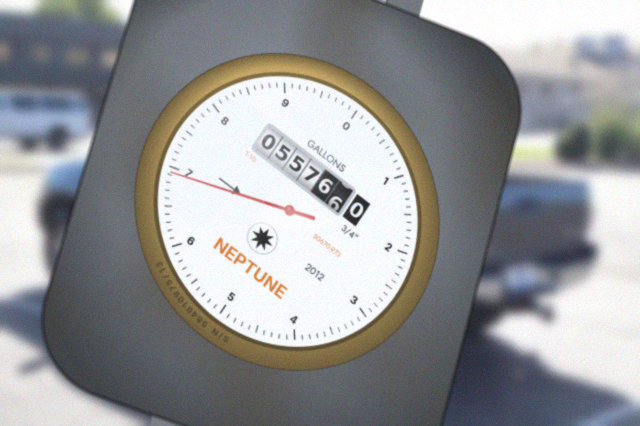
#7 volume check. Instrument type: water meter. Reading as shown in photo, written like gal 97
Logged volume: gal 557656.9
